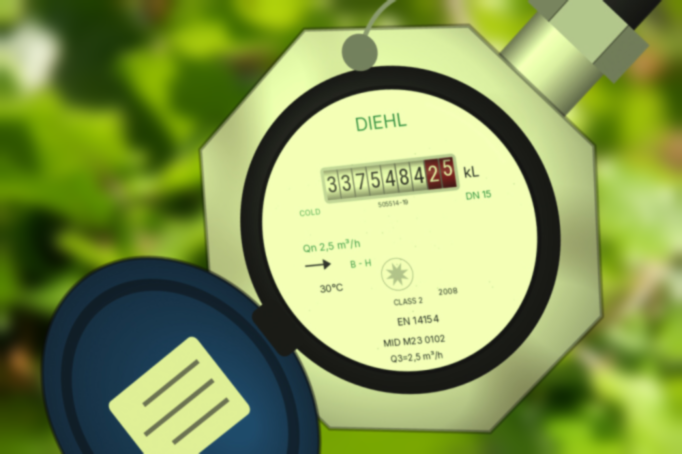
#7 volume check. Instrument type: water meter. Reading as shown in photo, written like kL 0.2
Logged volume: kL 3375484.25
